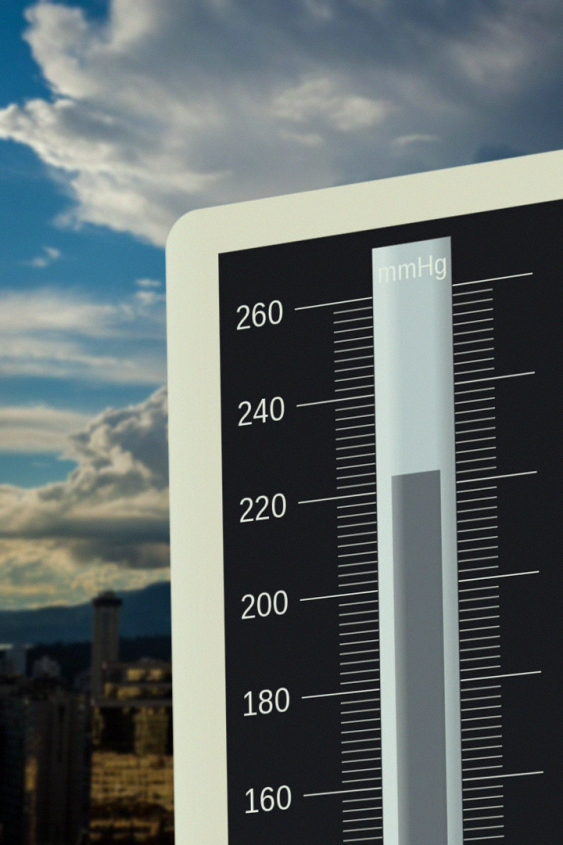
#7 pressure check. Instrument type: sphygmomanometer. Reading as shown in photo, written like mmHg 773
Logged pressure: mmHg 223
